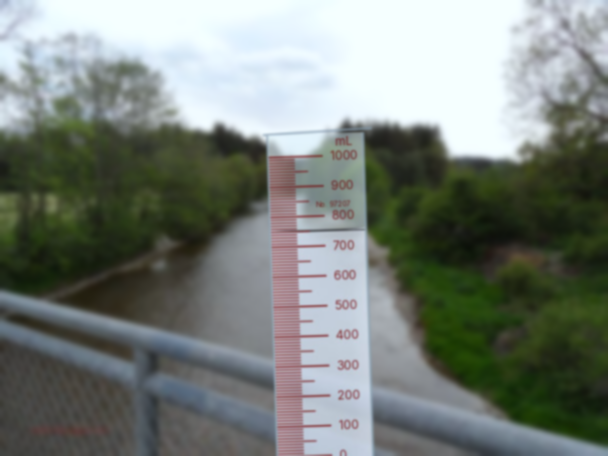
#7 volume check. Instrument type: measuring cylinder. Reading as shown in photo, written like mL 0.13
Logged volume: mL 750
